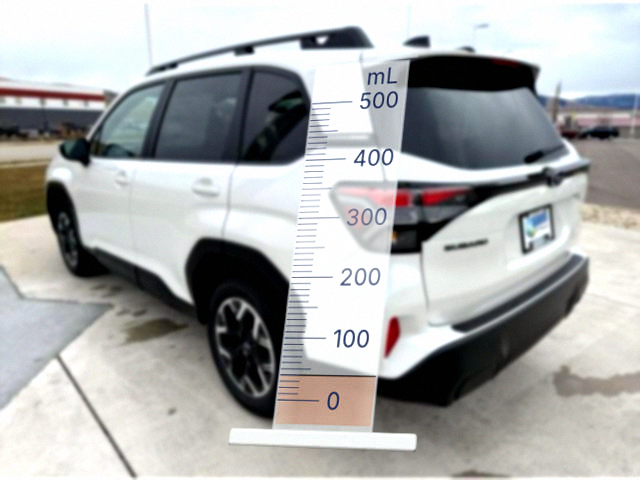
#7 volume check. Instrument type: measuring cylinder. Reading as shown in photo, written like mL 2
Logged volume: mL 40
